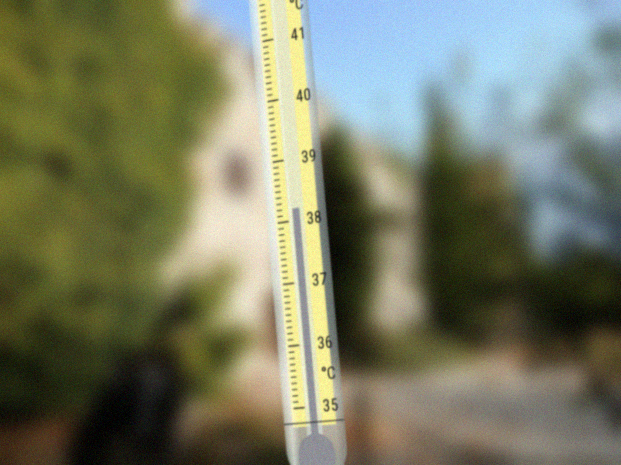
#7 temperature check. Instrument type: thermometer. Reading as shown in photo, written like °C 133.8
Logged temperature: °C 38.2
